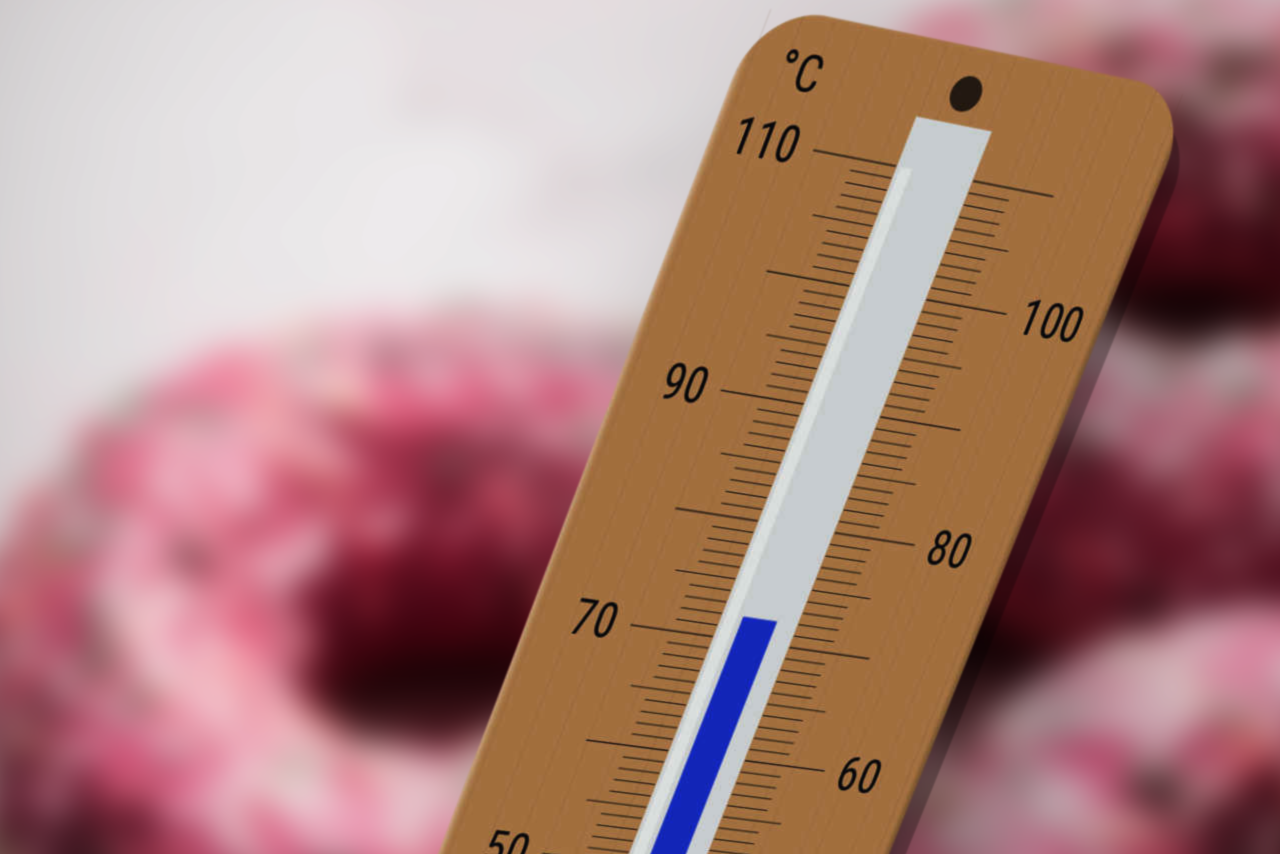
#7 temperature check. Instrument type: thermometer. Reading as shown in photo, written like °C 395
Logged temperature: °C 72
